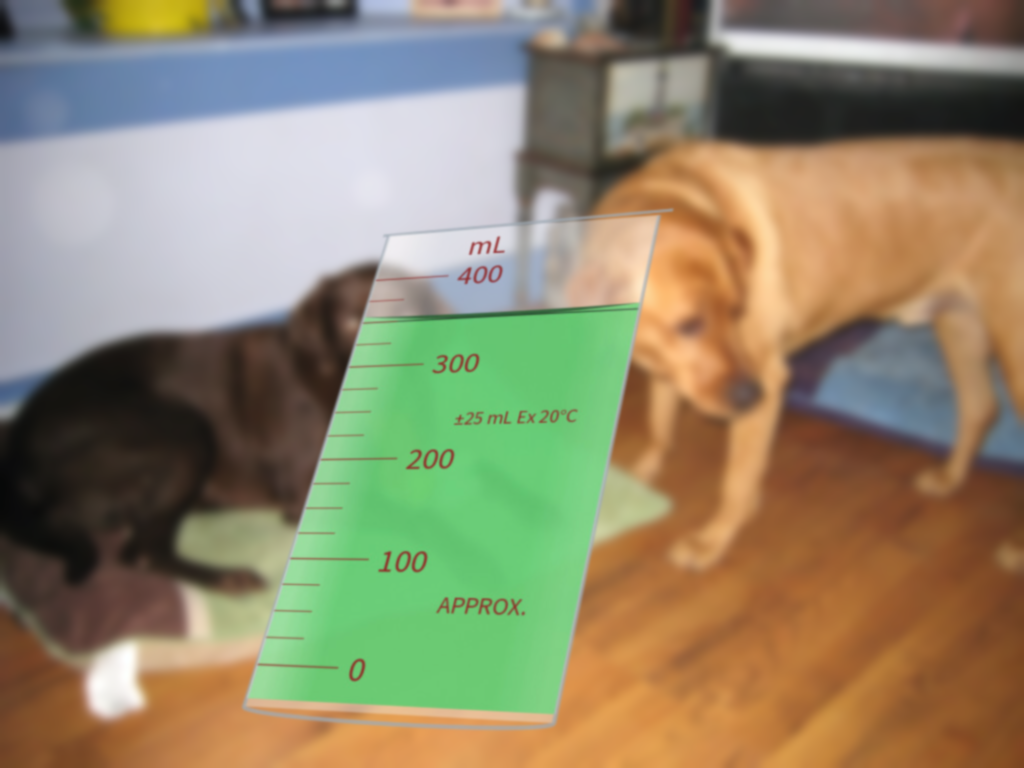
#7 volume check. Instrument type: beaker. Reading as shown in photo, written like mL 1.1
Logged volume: mL 350
